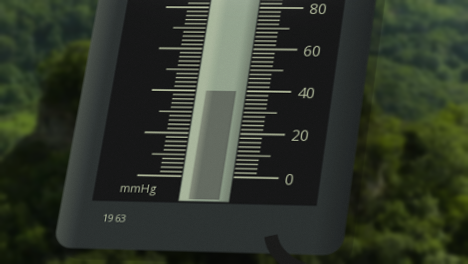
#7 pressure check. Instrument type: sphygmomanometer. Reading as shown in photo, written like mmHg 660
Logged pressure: mmHg 40
